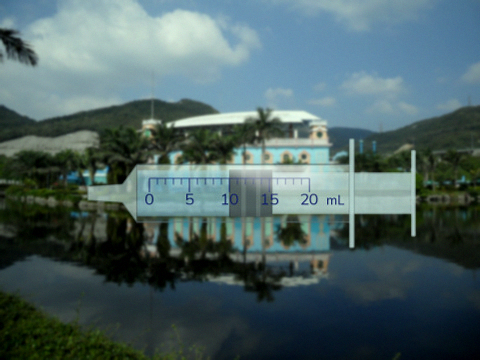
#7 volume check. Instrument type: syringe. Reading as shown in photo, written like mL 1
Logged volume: mL 10
